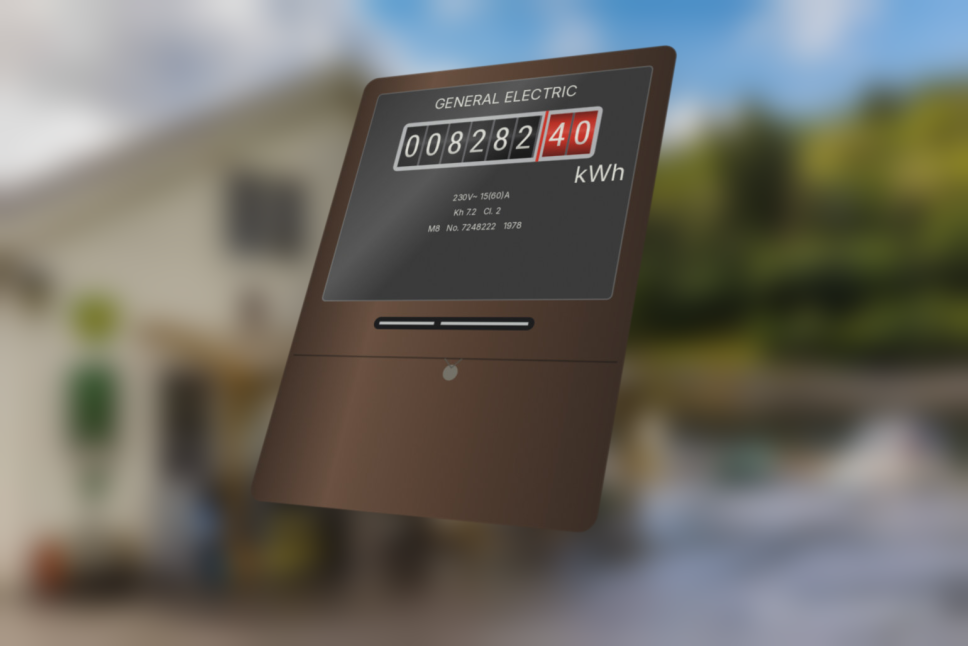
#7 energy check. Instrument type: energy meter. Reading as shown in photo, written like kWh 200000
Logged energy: kWh 8282.40
